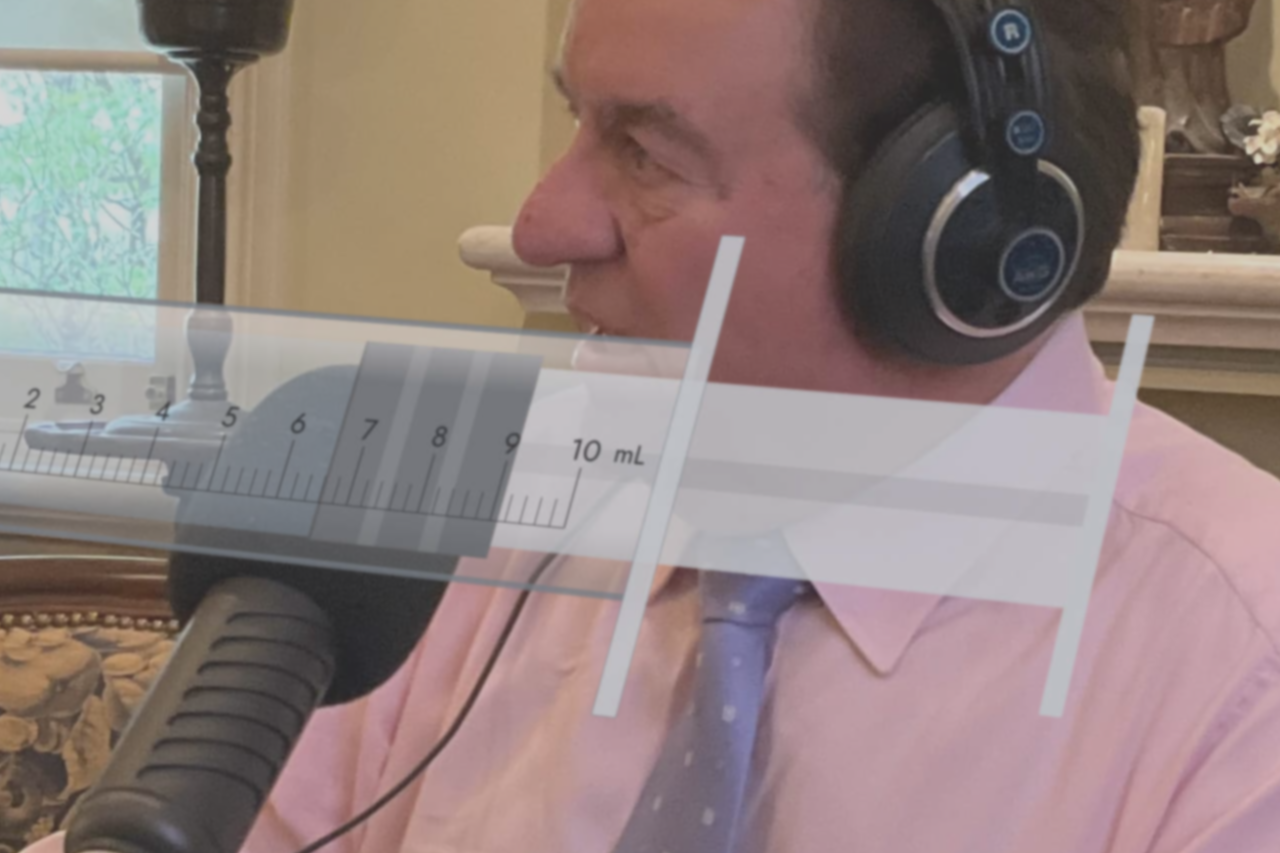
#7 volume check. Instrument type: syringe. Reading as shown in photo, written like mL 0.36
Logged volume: mL 6.6
